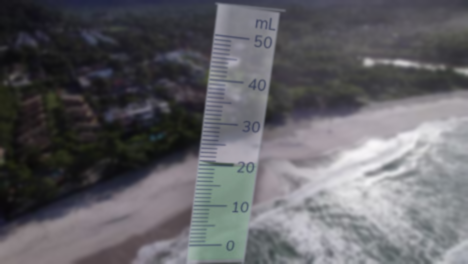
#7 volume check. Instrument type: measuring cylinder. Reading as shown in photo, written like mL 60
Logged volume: mL 20
